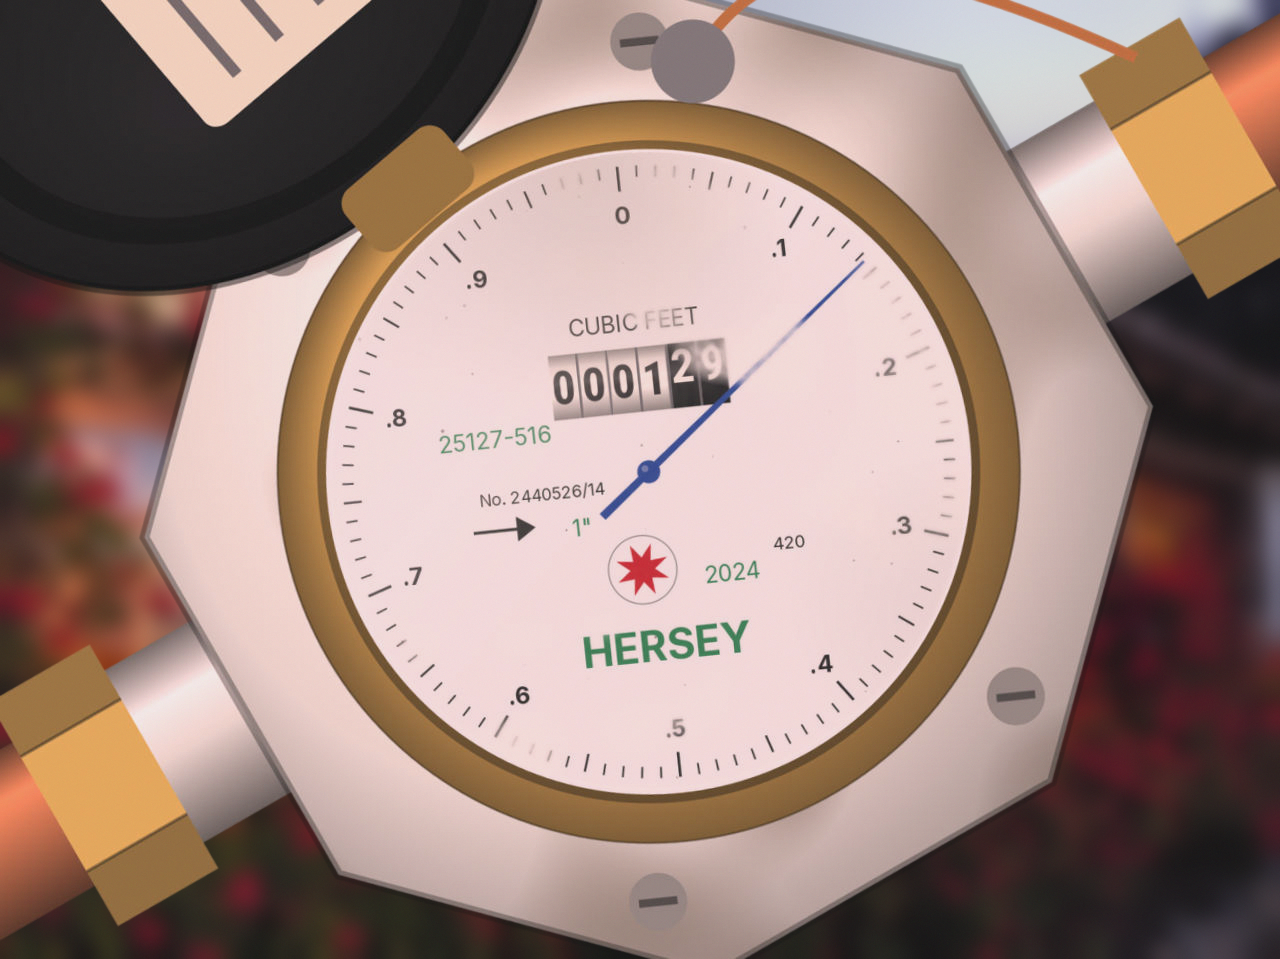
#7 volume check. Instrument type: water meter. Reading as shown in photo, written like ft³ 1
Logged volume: ft³ 129.14
